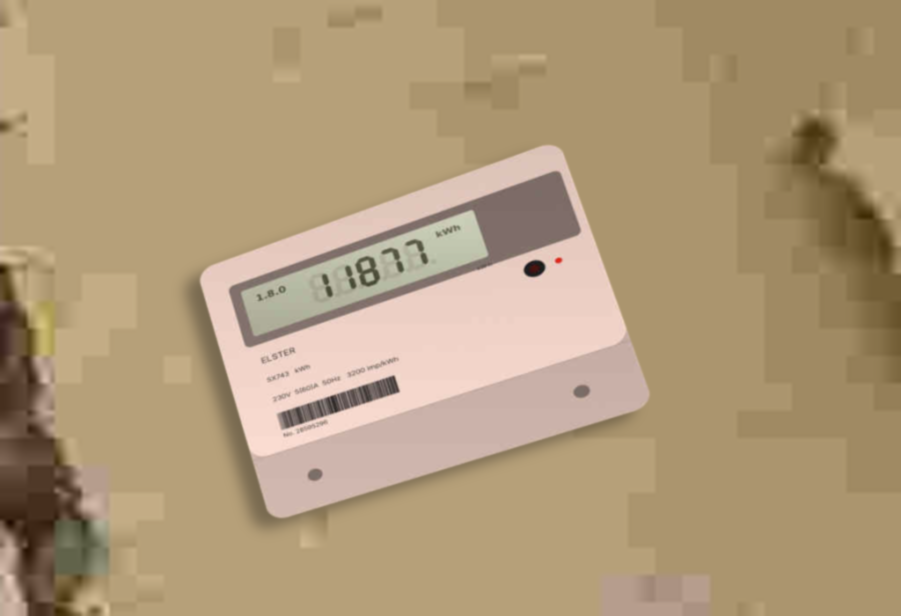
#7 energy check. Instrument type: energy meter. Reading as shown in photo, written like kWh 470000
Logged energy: kWh 11877
